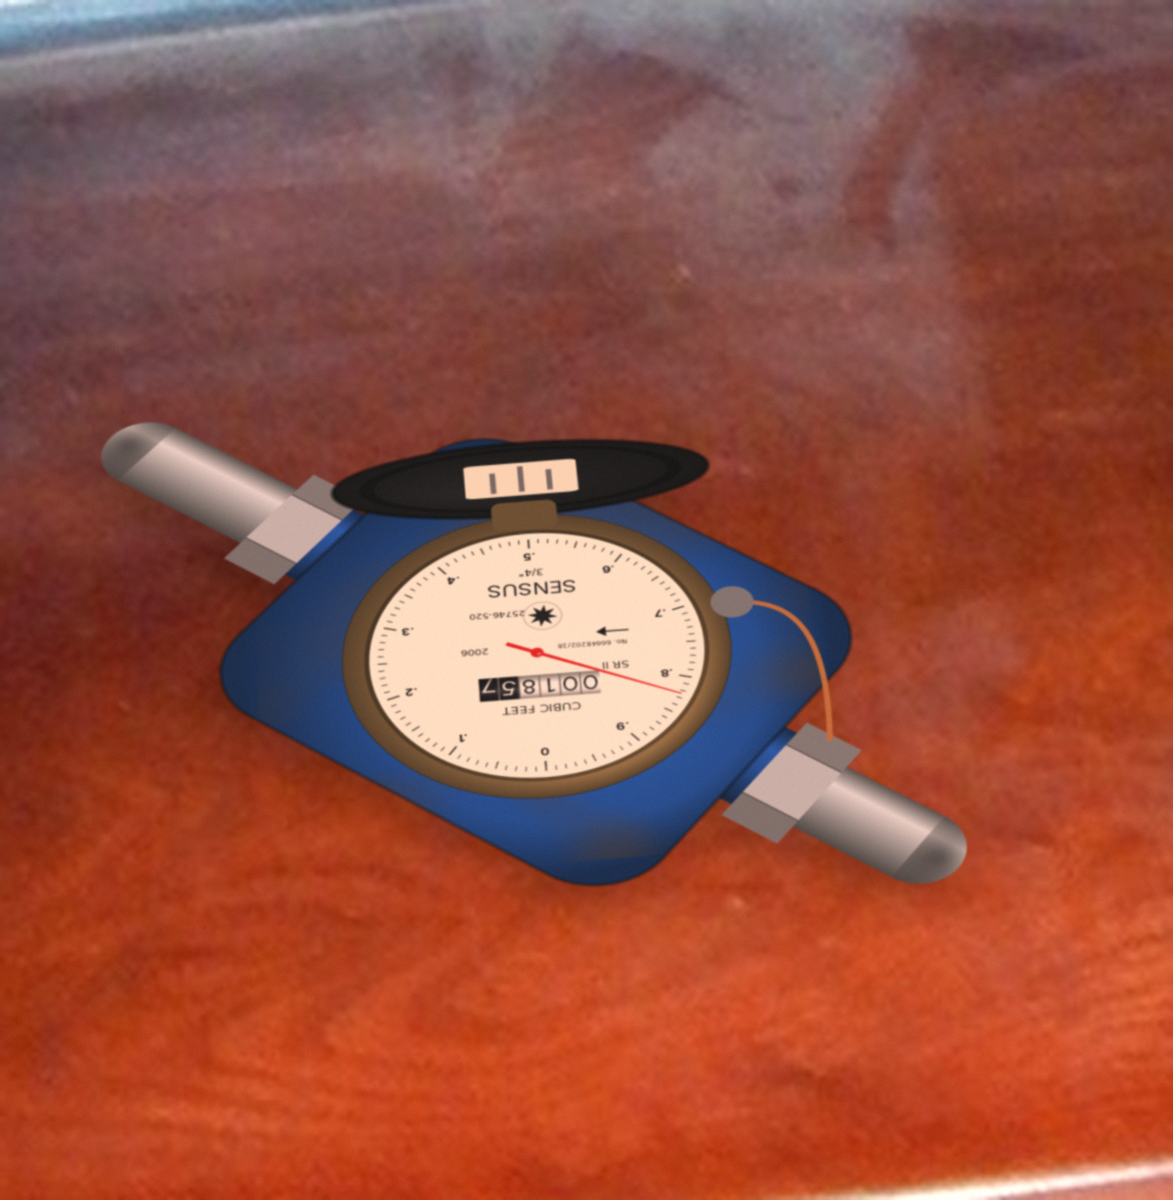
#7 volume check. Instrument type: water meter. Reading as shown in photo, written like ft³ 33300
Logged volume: ft³ 1856.82
